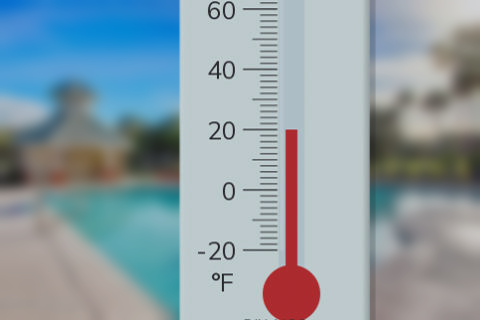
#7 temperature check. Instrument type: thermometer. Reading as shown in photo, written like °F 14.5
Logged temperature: °F 20
